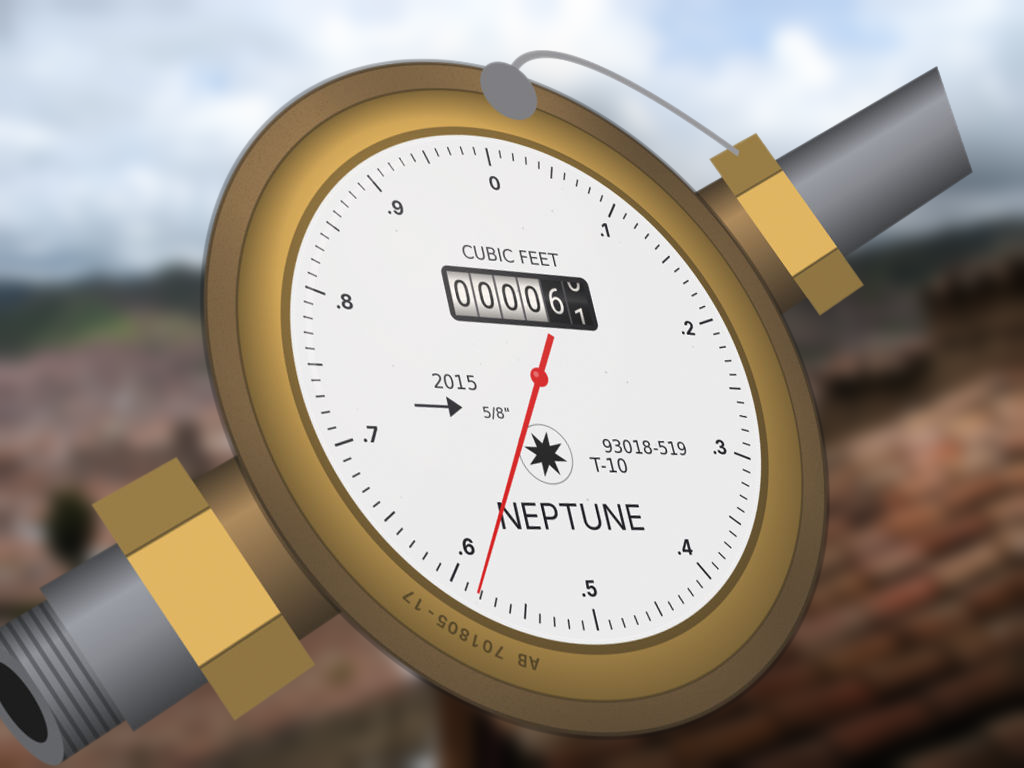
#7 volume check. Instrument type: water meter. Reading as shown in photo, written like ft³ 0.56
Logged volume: ft³ 60.58
